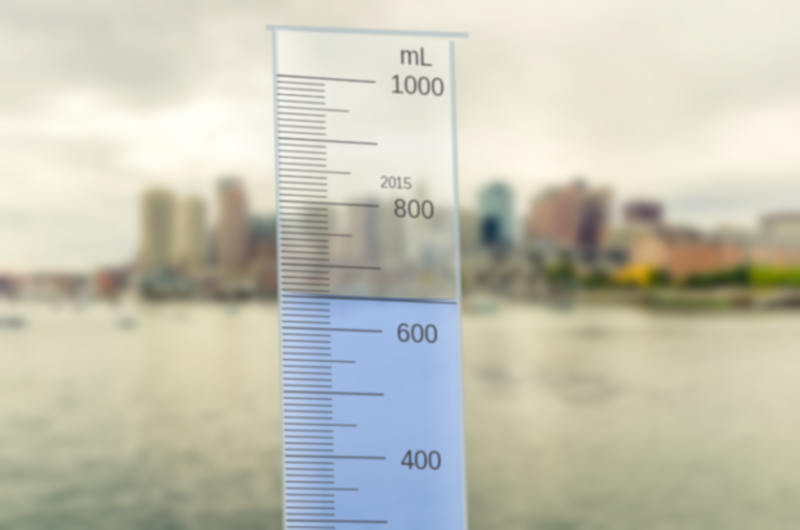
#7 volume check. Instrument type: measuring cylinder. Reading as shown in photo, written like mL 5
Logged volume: mL 650
